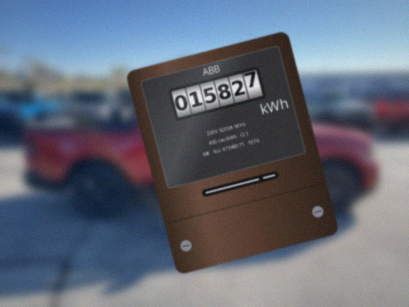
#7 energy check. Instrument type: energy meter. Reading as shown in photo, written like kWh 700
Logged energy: kWh 15827
